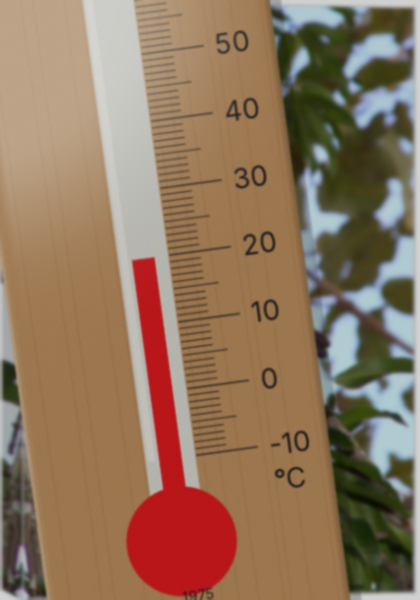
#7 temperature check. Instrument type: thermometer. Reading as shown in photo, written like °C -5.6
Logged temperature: °C 20
